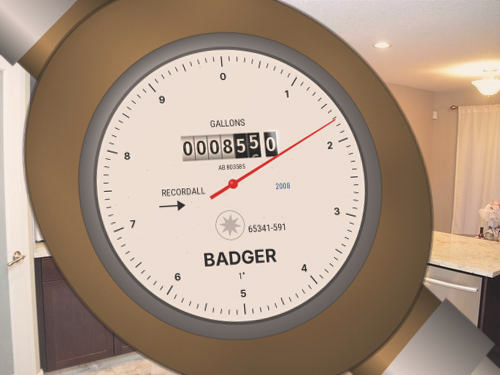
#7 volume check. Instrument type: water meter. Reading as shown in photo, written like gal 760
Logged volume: gal 8551.7
